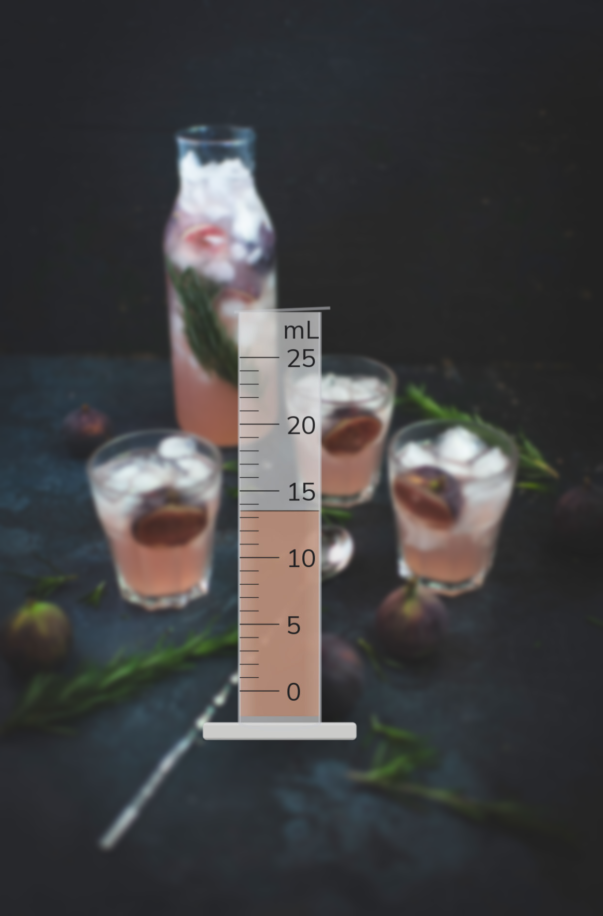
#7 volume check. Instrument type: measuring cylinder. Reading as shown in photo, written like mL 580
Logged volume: mL 13.5
